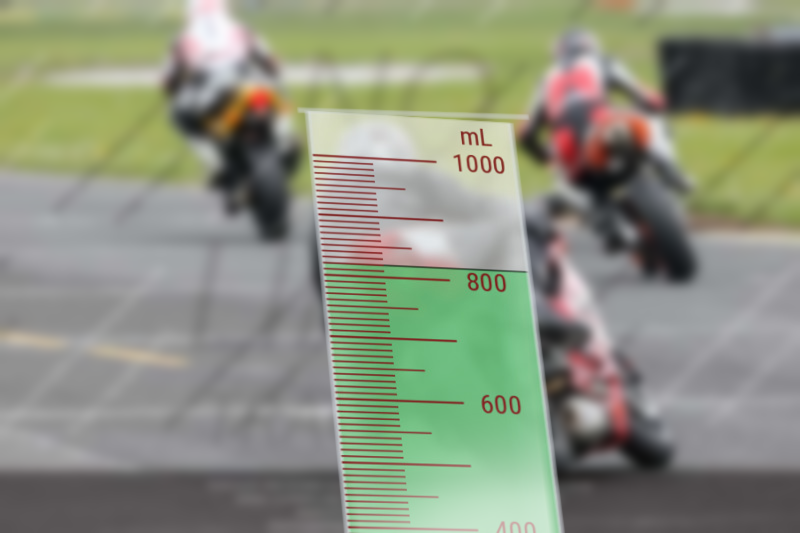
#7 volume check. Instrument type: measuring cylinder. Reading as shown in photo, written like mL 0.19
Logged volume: mL 820
